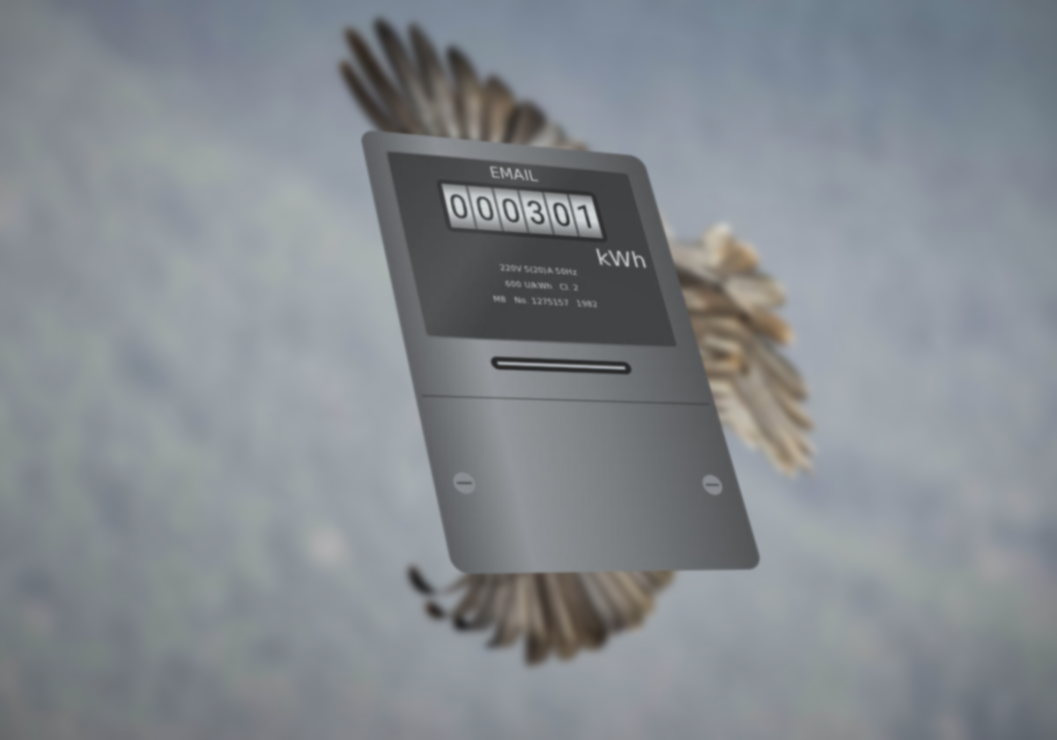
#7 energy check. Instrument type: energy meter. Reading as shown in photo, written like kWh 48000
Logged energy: kWh 301
